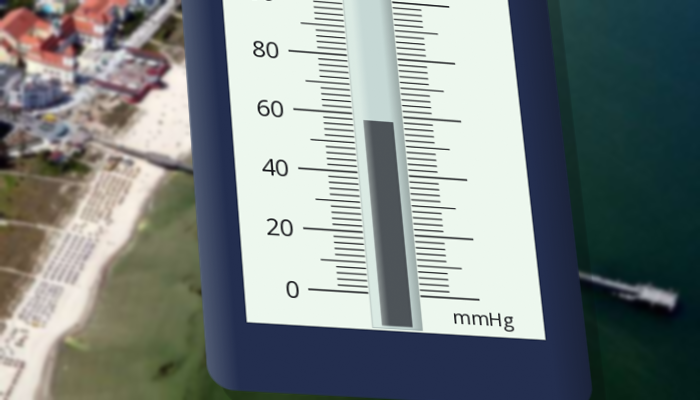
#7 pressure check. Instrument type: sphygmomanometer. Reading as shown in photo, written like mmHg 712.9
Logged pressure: mmHg 58
